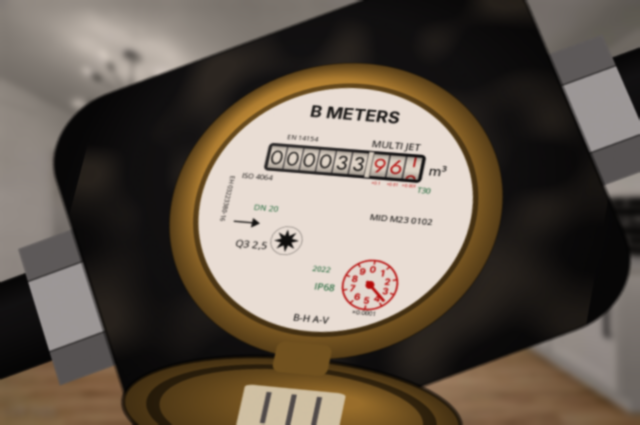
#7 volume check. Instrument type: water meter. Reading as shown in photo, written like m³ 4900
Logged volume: m³ 33.9613
